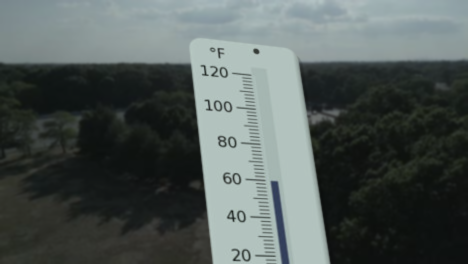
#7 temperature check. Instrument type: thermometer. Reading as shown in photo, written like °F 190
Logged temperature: °F 60
